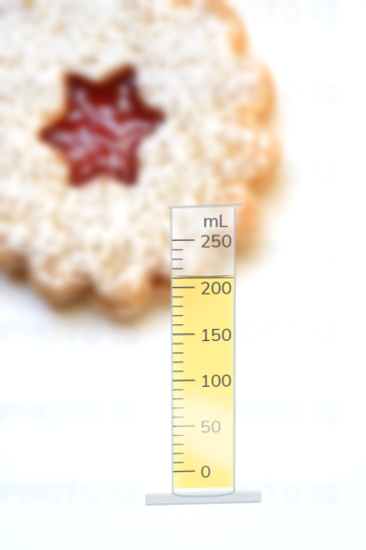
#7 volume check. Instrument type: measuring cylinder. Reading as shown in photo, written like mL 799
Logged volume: mL 210
